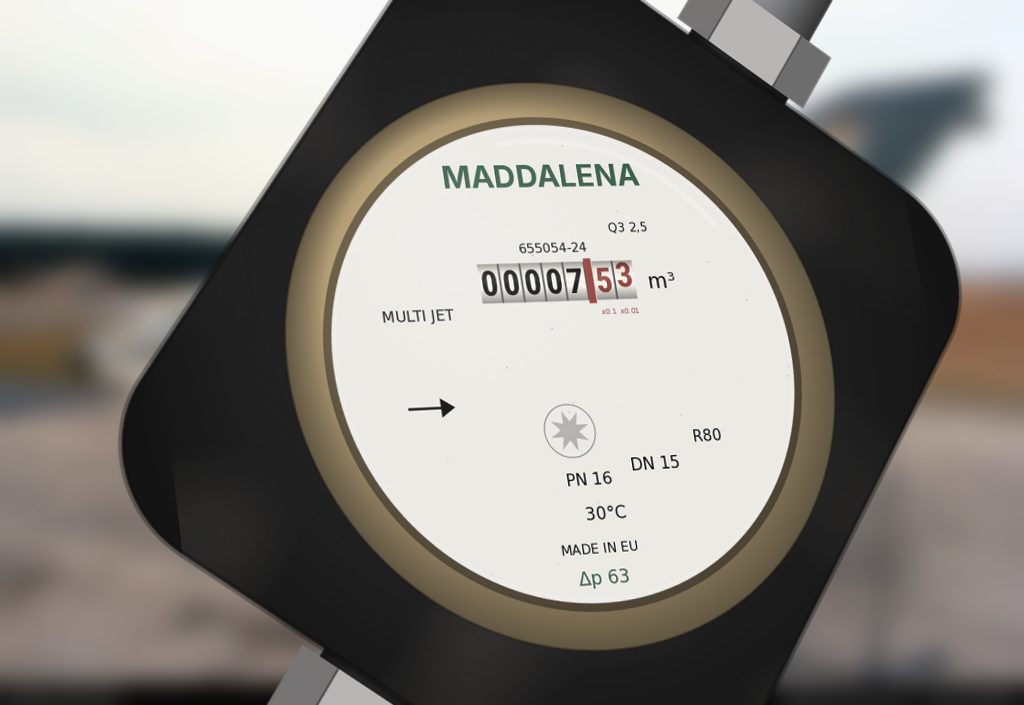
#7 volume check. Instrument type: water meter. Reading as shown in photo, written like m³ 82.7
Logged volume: m³ 7.53
